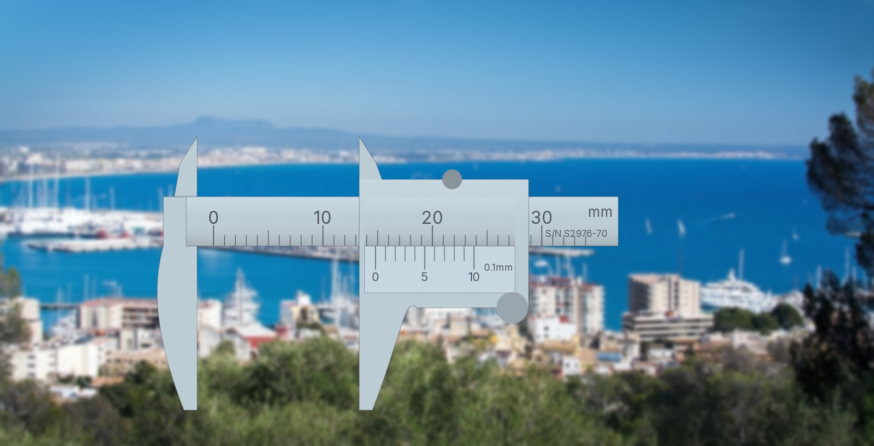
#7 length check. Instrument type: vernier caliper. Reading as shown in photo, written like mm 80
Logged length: mm 14.8
